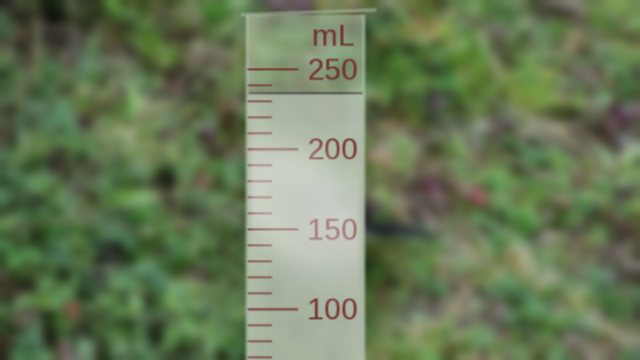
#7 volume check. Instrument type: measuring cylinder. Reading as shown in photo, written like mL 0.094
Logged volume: mL 235
